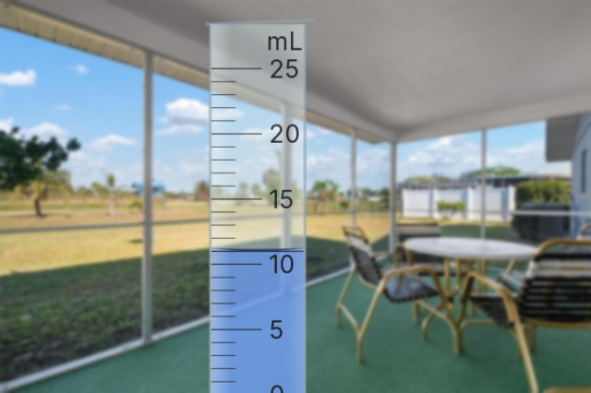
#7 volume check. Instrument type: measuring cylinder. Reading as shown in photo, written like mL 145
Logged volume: mL 11
